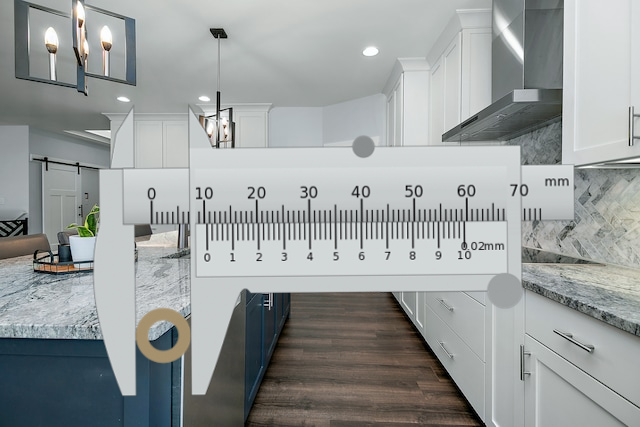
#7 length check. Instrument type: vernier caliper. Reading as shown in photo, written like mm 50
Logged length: mm 10.5
